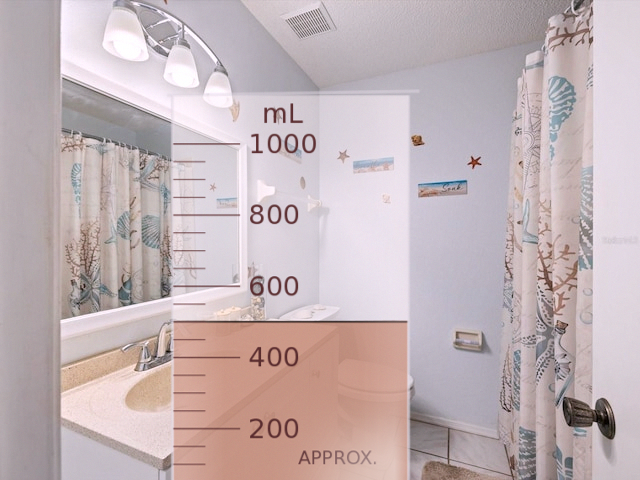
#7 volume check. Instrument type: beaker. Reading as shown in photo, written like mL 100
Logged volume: mL 500
